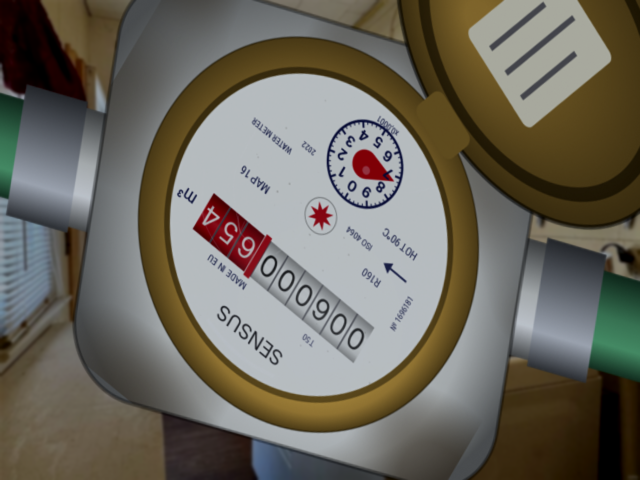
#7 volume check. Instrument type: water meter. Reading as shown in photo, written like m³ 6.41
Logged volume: m³ 6000.6547
